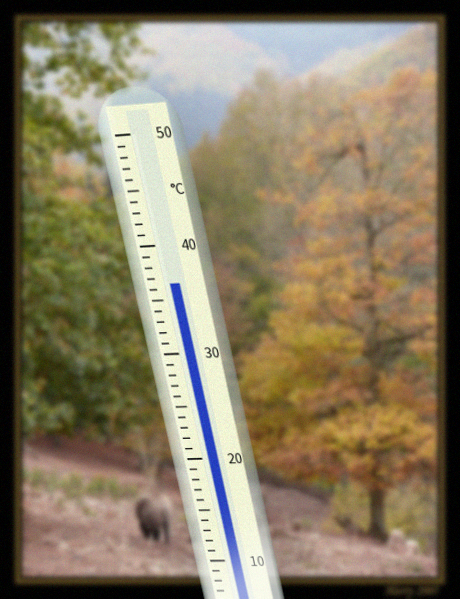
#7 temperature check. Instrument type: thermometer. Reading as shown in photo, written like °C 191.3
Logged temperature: °C 36.5
